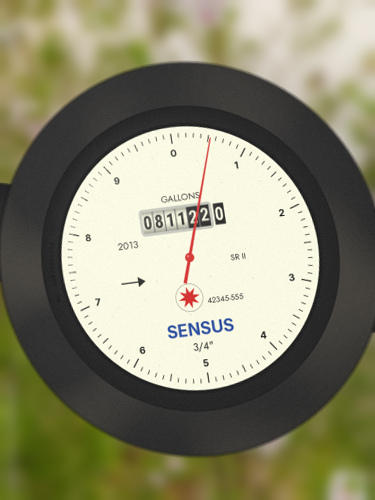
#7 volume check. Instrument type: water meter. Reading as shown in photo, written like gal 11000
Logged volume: gal 811220.5
